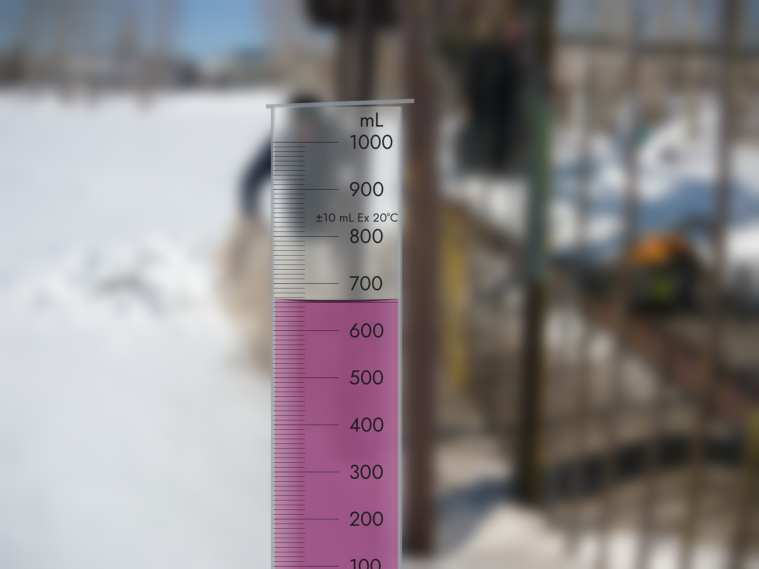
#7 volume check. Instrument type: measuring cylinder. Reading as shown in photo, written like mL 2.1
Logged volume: mL 660
